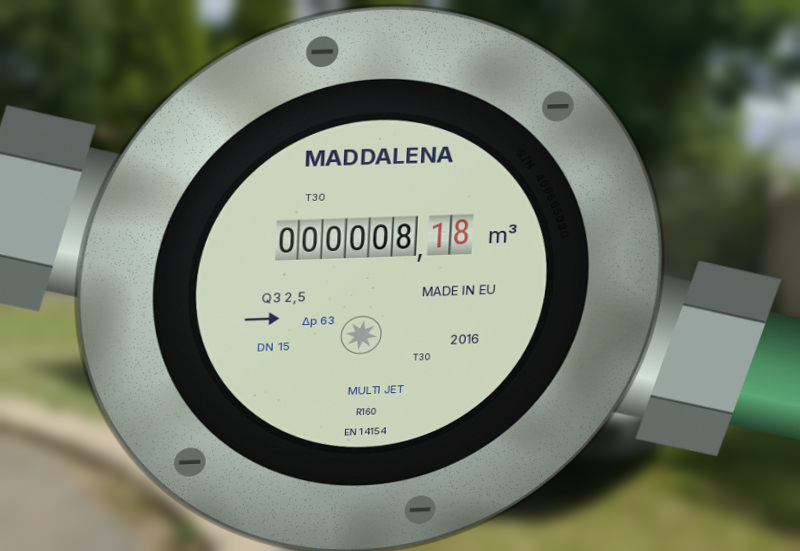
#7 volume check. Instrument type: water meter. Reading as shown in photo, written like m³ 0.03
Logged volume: m³ 8.18
